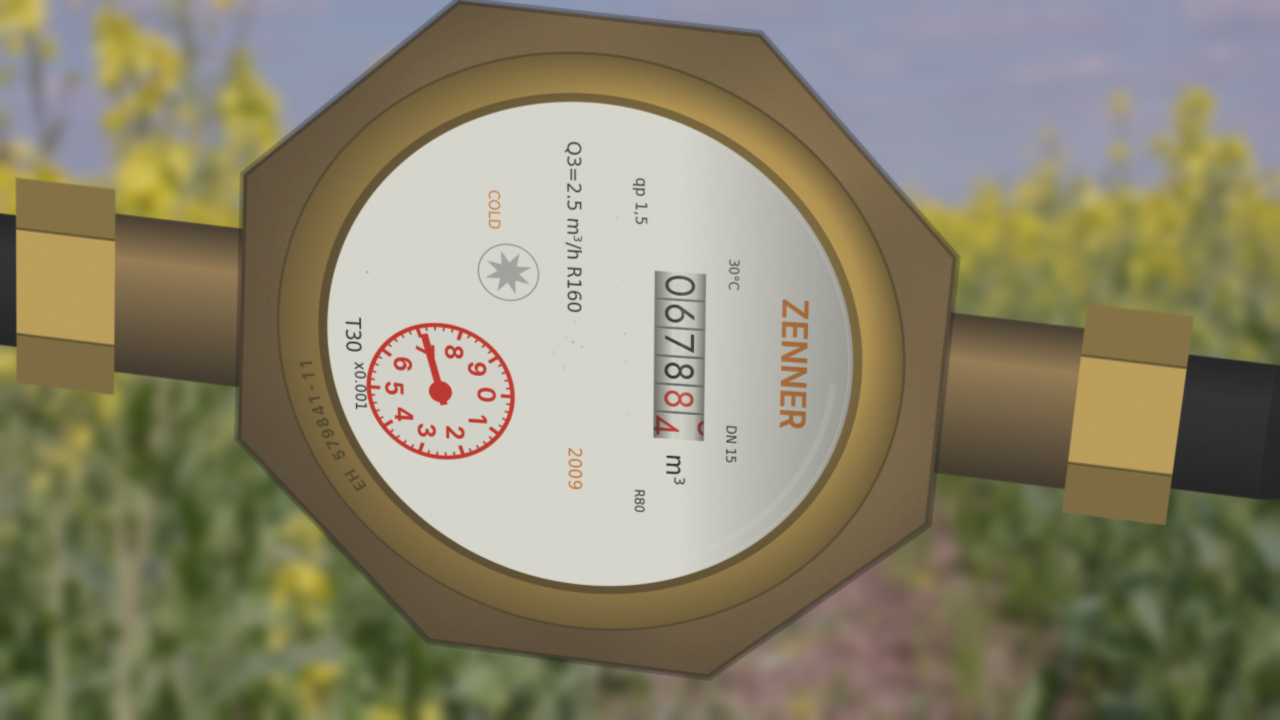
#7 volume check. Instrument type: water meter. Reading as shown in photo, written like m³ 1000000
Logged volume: m³ 678.837
